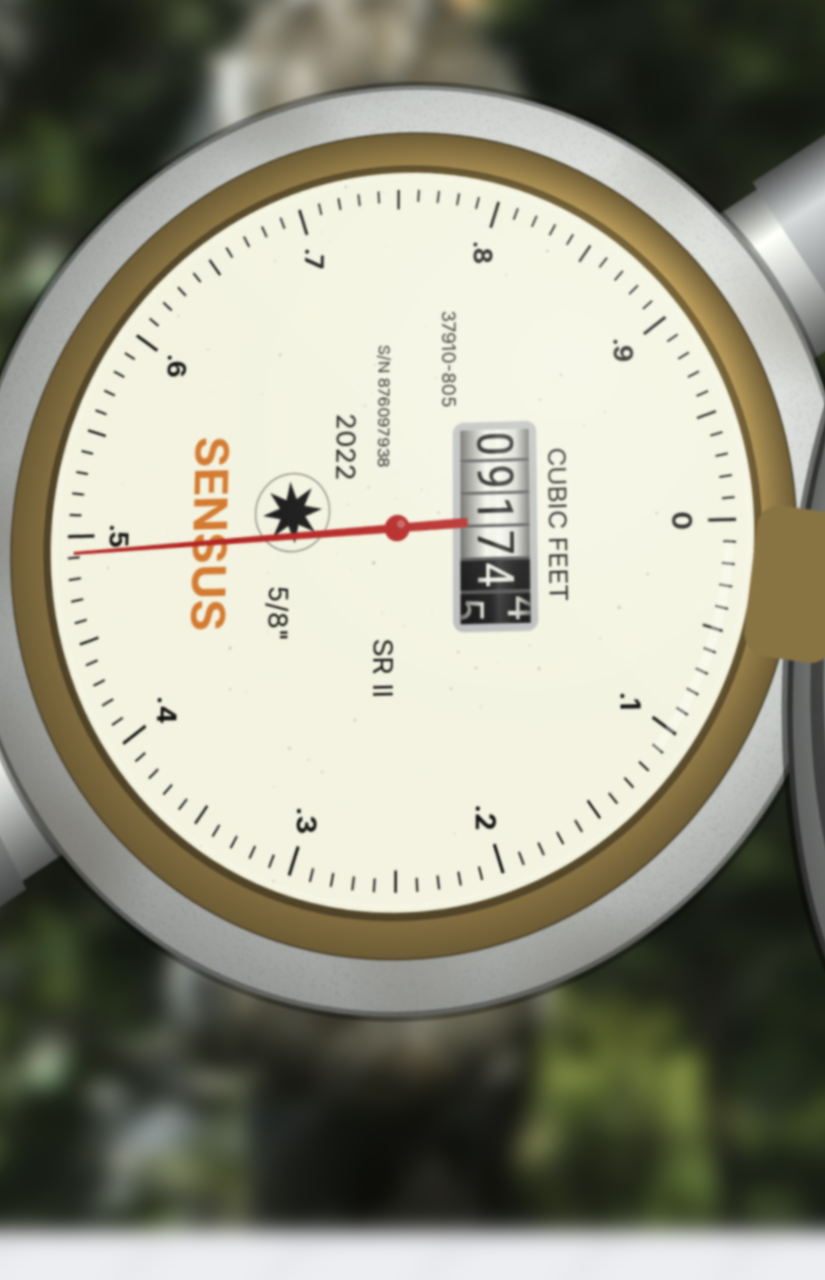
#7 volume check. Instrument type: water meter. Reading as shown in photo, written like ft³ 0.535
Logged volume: ft³ 91744.49
